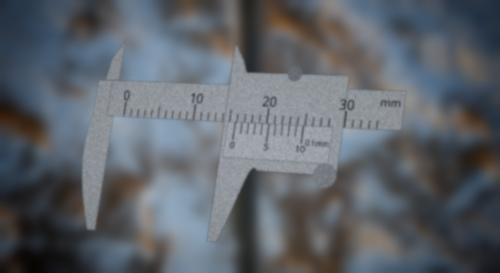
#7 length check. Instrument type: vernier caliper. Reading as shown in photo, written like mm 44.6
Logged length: mm 15.8
